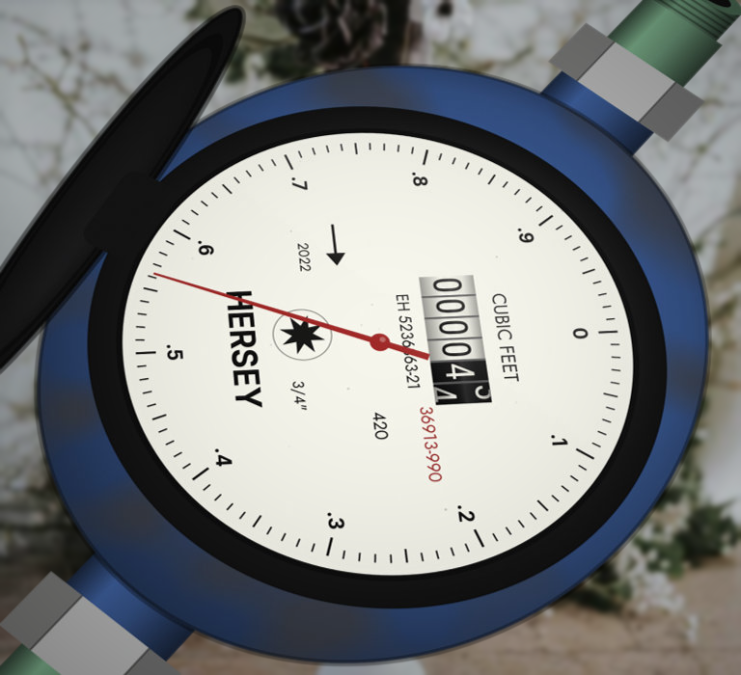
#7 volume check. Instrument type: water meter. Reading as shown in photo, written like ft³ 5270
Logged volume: ft³ 43.56
